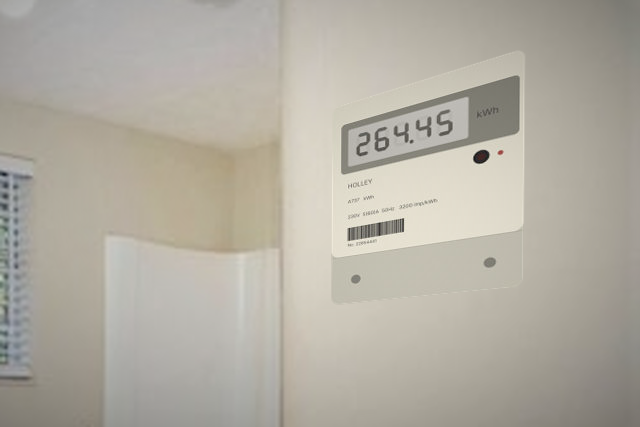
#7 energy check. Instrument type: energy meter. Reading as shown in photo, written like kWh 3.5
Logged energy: kWh 264.45
